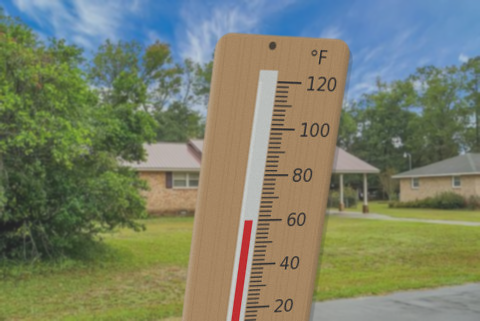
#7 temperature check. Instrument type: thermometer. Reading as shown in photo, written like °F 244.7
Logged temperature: °F 60
